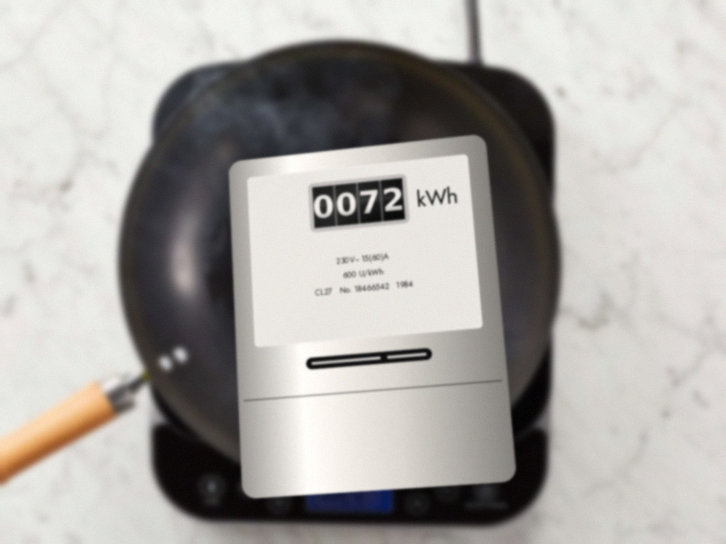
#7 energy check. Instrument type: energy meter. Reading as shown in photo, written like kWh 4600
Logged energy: kWh 72
